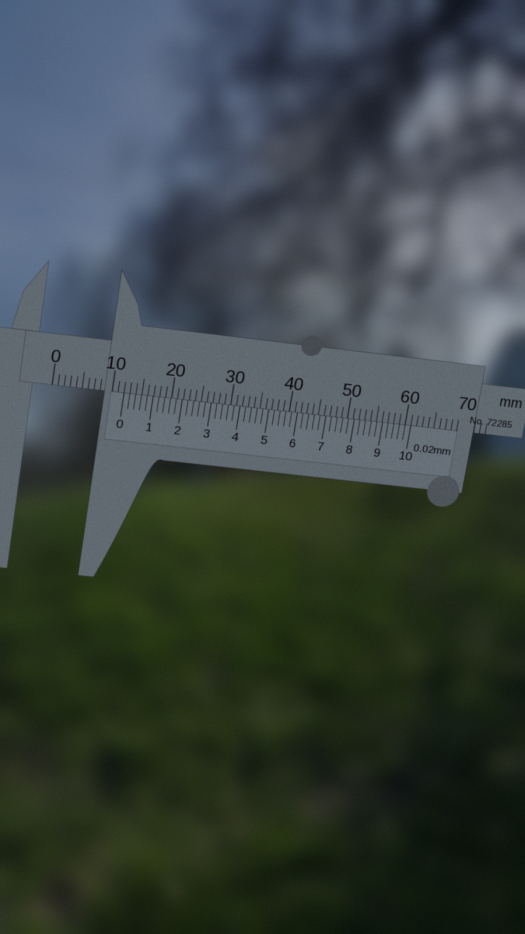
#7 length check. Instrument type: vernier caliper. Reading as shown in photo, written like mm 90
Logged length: mm 12.0
